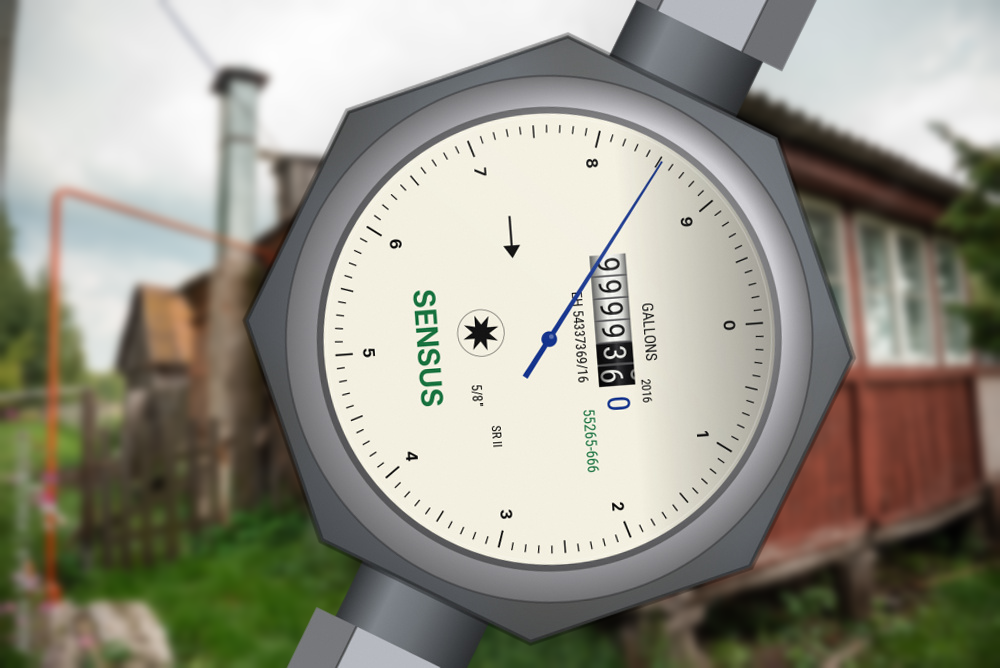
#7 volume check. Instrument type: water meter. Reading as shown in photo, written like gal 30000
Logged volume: gal 9999358.5
